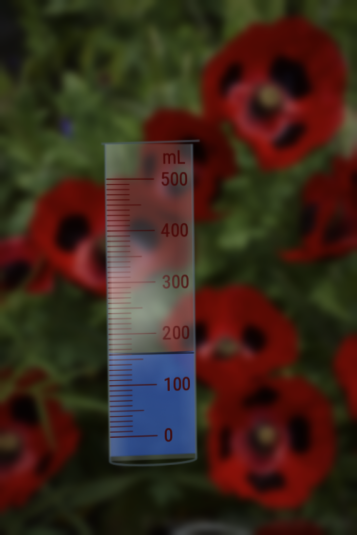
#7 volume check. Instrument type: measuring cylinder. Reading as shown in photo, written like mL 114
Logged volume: mL 160
